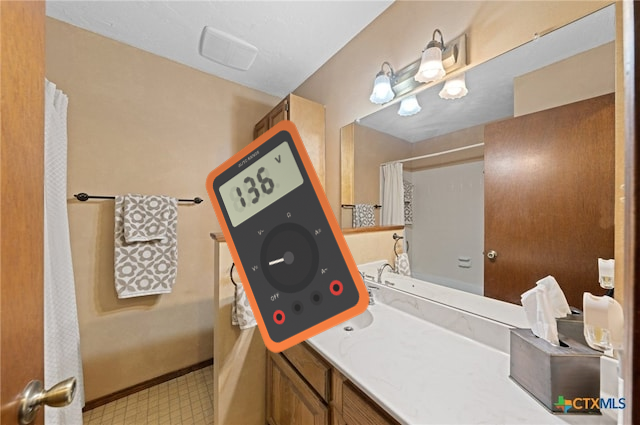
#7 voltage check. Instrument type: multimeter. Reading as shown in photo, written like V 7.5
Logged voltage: V 136
